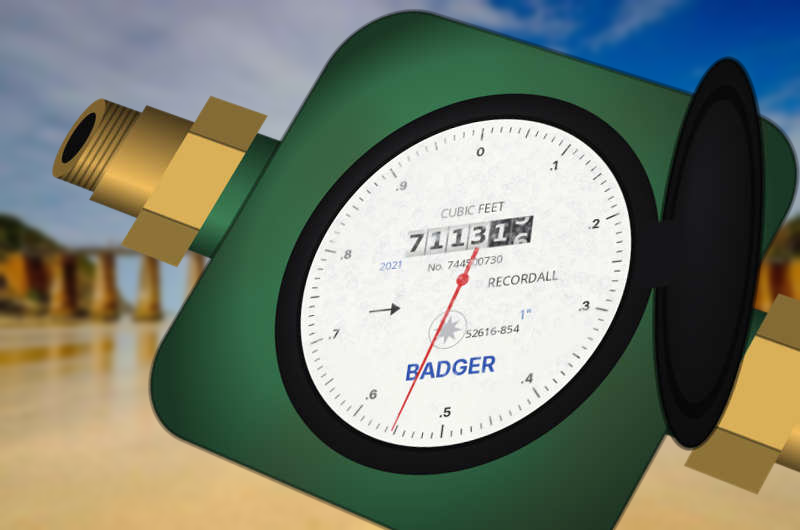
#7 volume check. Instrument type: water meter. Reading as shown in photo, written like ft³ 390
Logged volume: ft³ 711315.55
